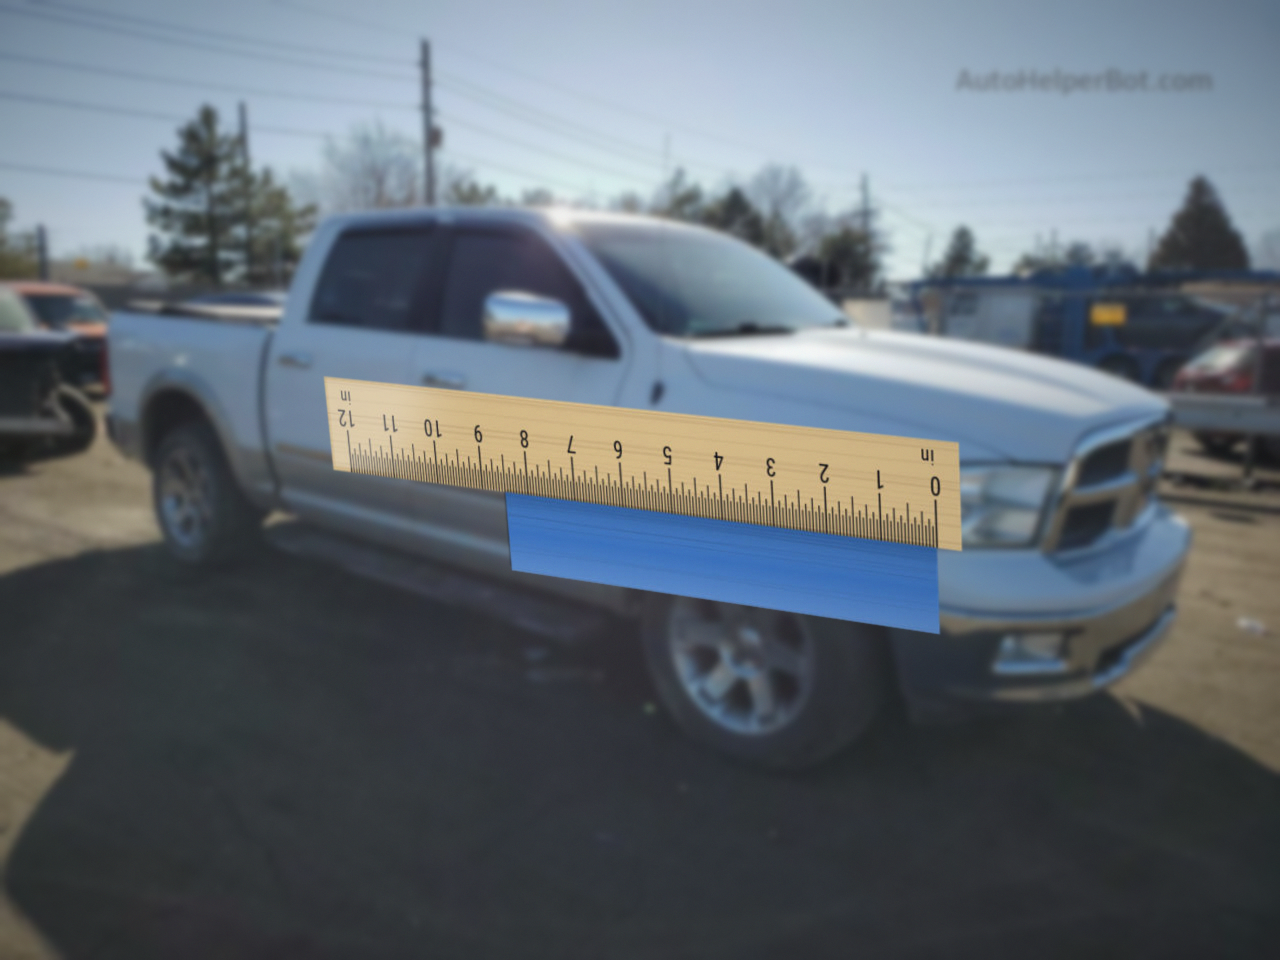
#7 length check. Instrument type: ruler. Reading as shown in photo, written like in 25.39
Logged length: in 8.5
